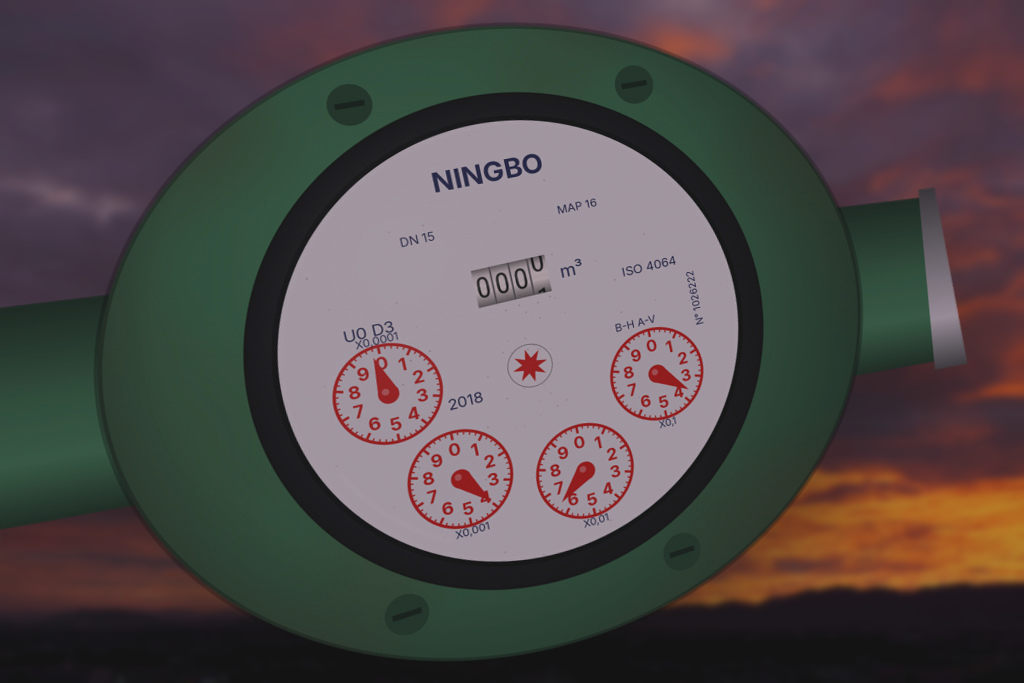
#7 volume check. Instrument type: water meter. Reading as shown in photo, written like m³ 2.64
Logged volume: m³ 0.3639
